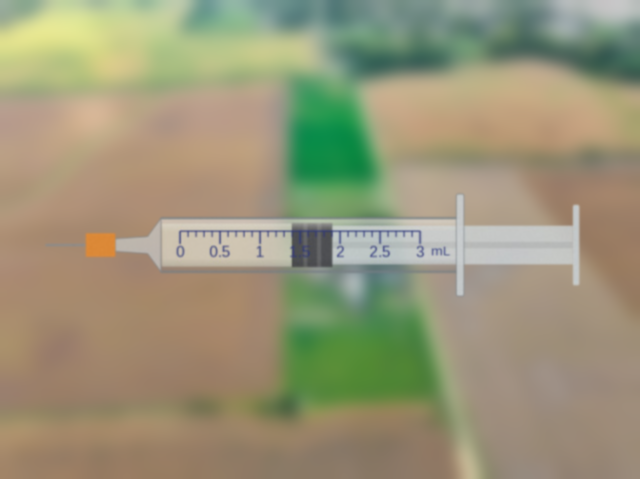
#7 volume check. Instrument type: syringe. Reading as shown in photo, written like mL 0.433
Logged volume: mL 1.4
